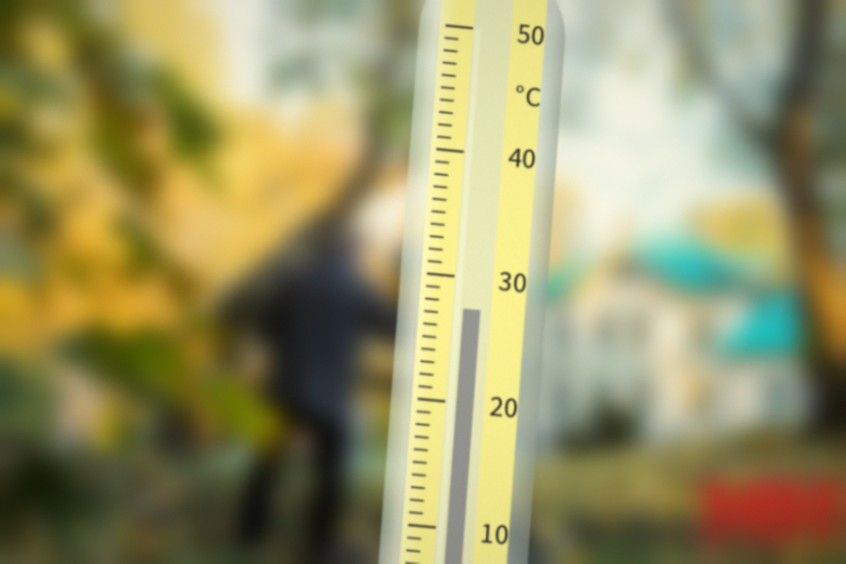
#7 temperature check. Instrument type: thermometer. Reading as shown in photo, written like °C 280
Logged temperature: °C 27.5
